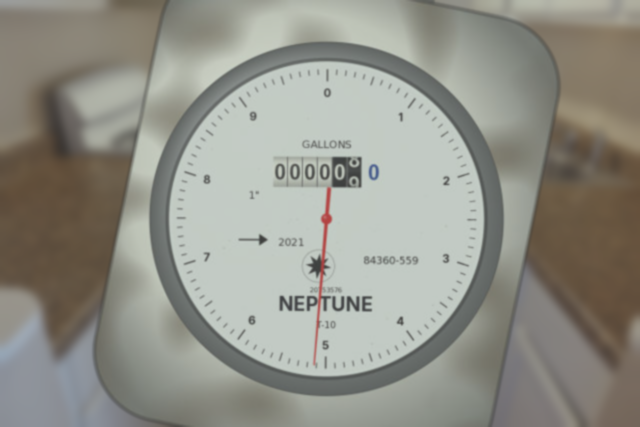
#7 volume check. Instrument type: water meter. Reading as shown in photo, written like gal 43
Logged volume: gal 85.1
